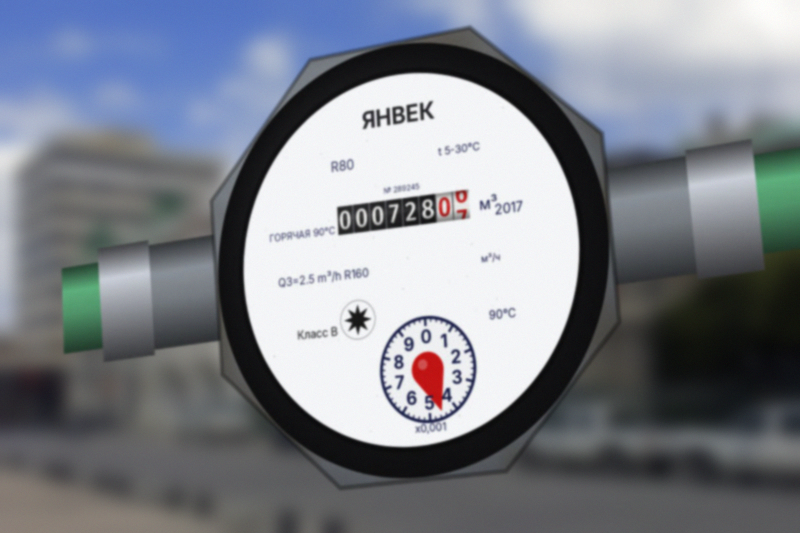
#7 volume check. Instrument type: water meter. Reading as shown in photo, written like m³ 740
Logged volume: m³ 728.064
